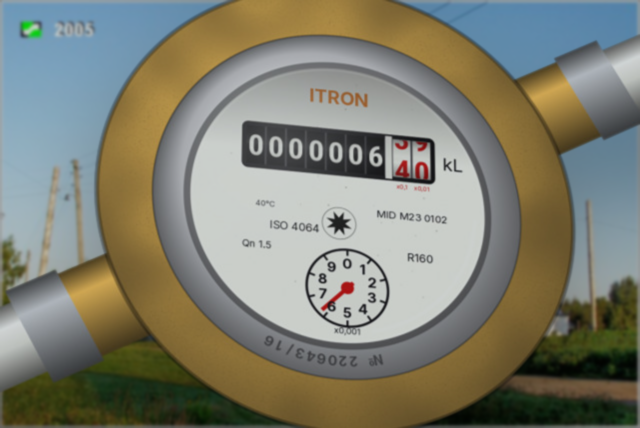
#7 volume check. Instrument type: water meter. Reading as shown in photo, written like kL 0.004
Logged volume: kL 6.396
